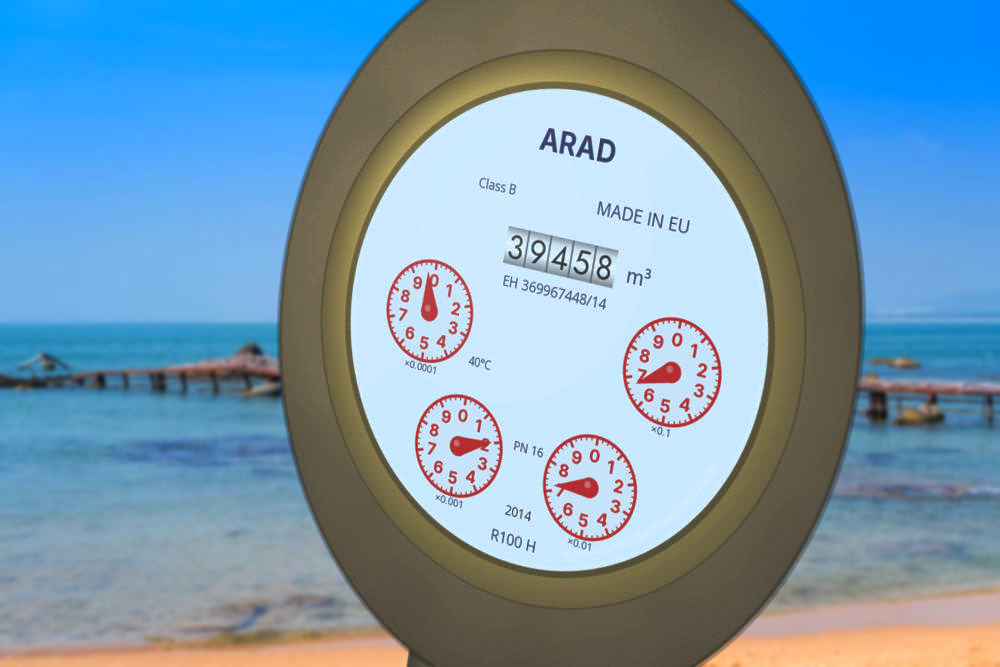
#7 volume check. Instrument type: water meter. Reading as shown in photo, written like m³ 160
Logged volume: m³ 39458.6719
